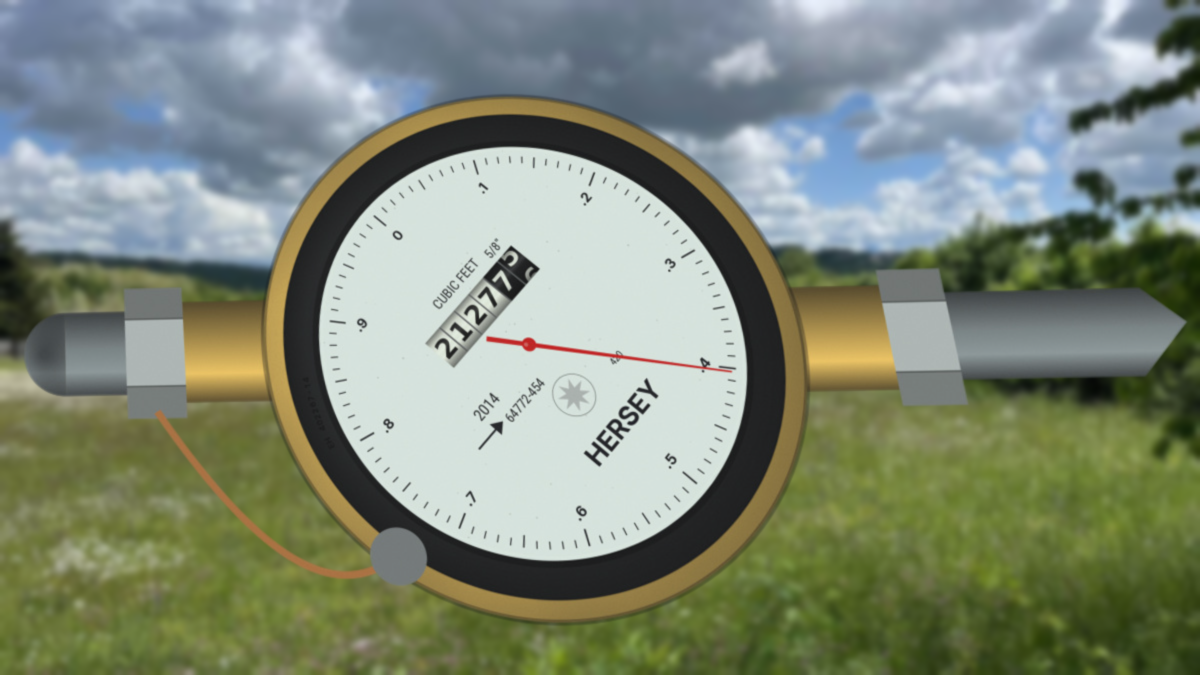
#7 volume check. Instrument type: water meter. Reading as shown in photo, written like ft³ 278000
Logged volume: ft³ 212775.40
